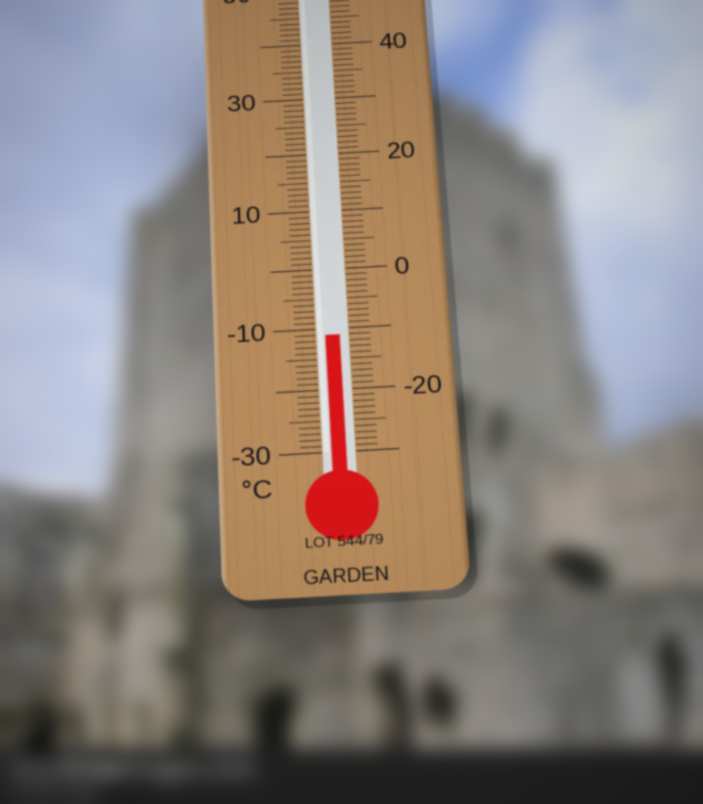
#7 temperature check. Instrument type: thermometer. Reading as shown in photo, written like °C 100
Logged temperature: °C -11
